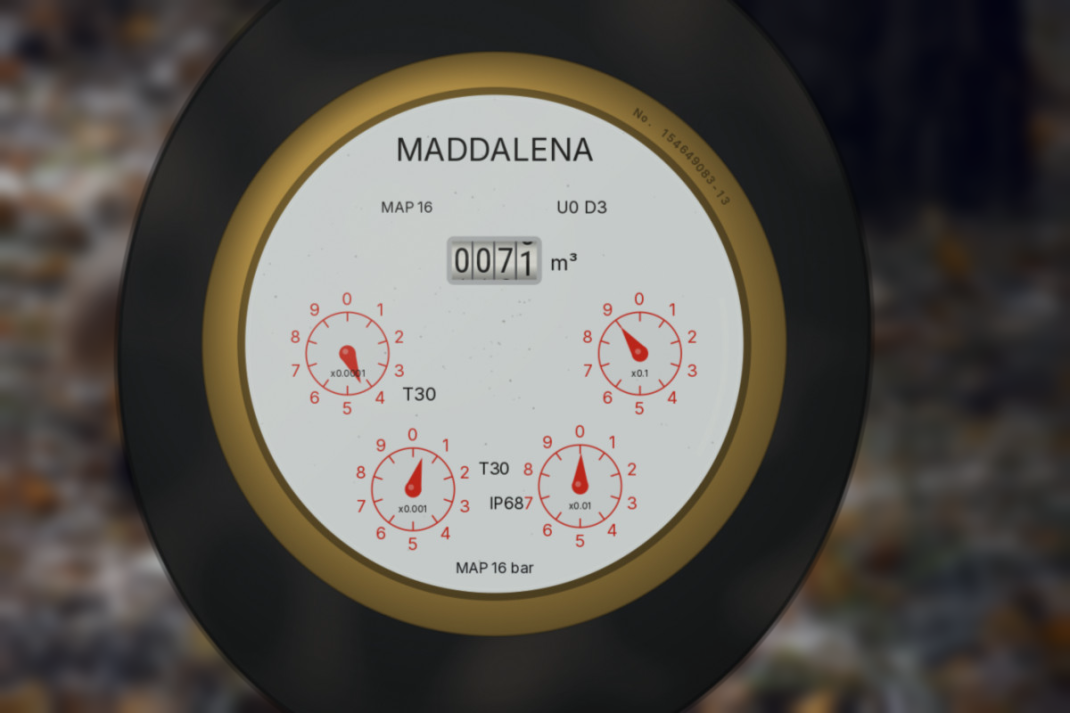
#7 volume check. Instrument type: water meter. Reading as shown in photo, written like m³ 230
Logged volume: m³ 70.9004
